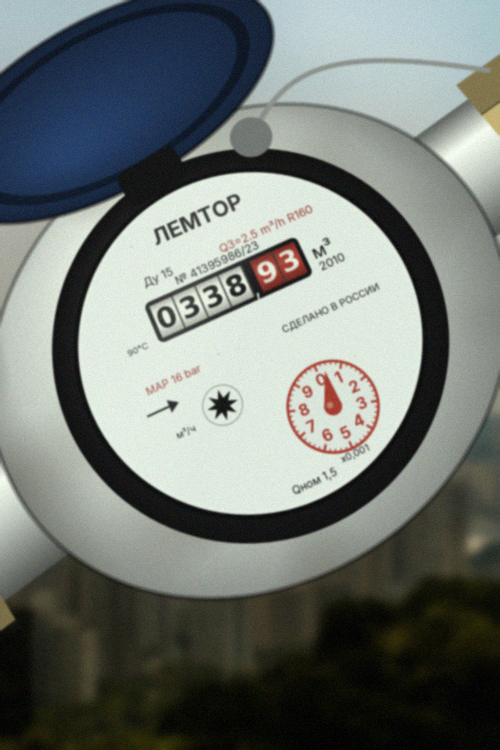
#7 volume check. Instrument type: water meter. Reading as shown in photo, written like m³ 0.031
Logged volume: m³ 338.930
